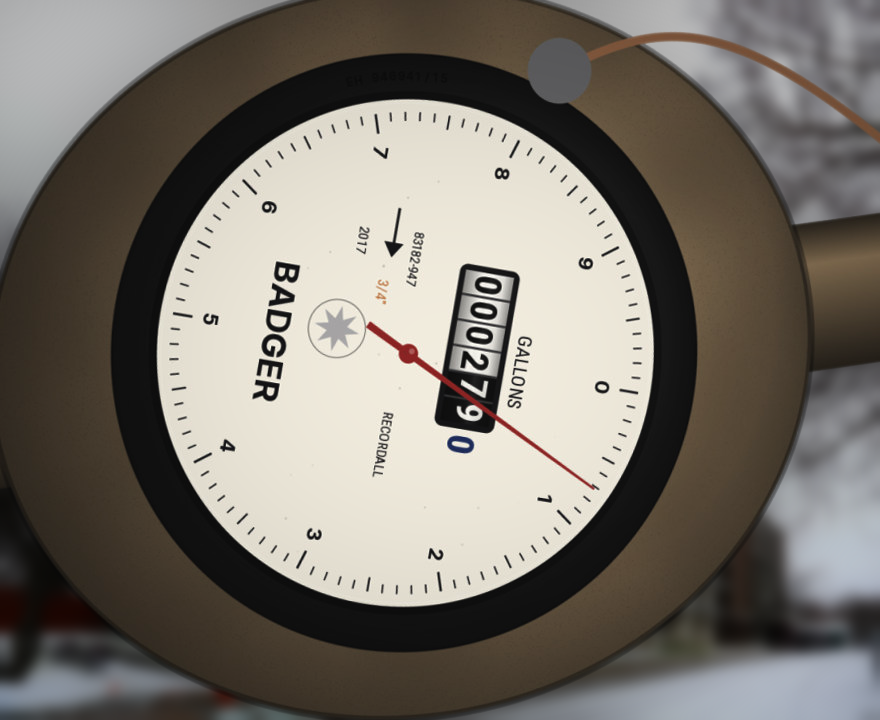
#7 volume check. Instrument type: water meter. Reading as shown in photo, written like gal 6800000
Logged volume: gal 2790.7
